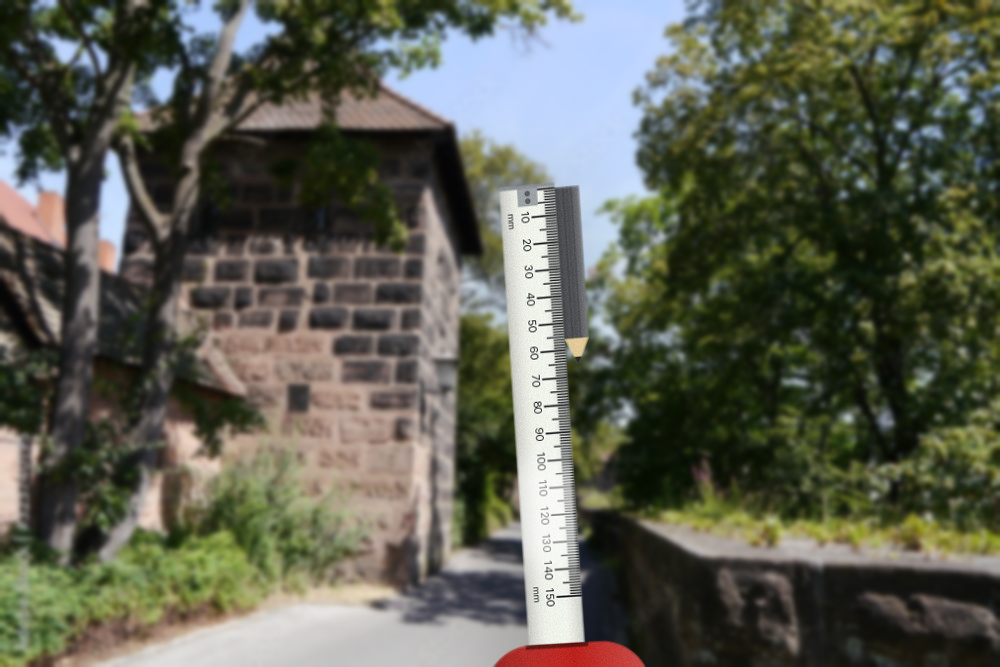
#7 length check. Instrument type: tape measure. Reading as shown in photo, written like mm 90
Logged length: mm 65
